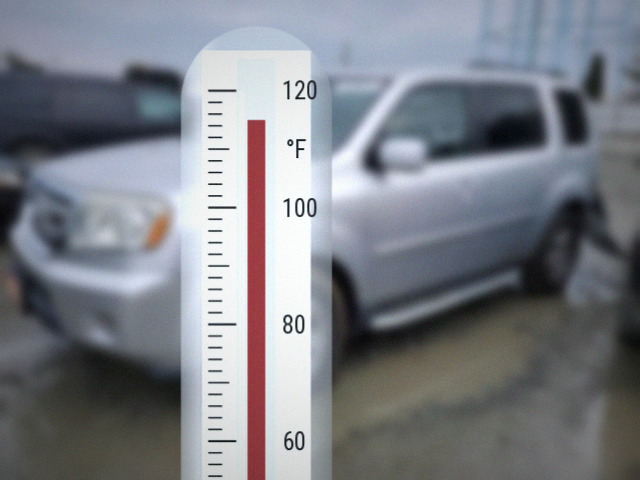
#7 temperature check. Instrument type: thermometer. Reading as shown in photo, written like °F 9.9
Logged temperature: °F 115
